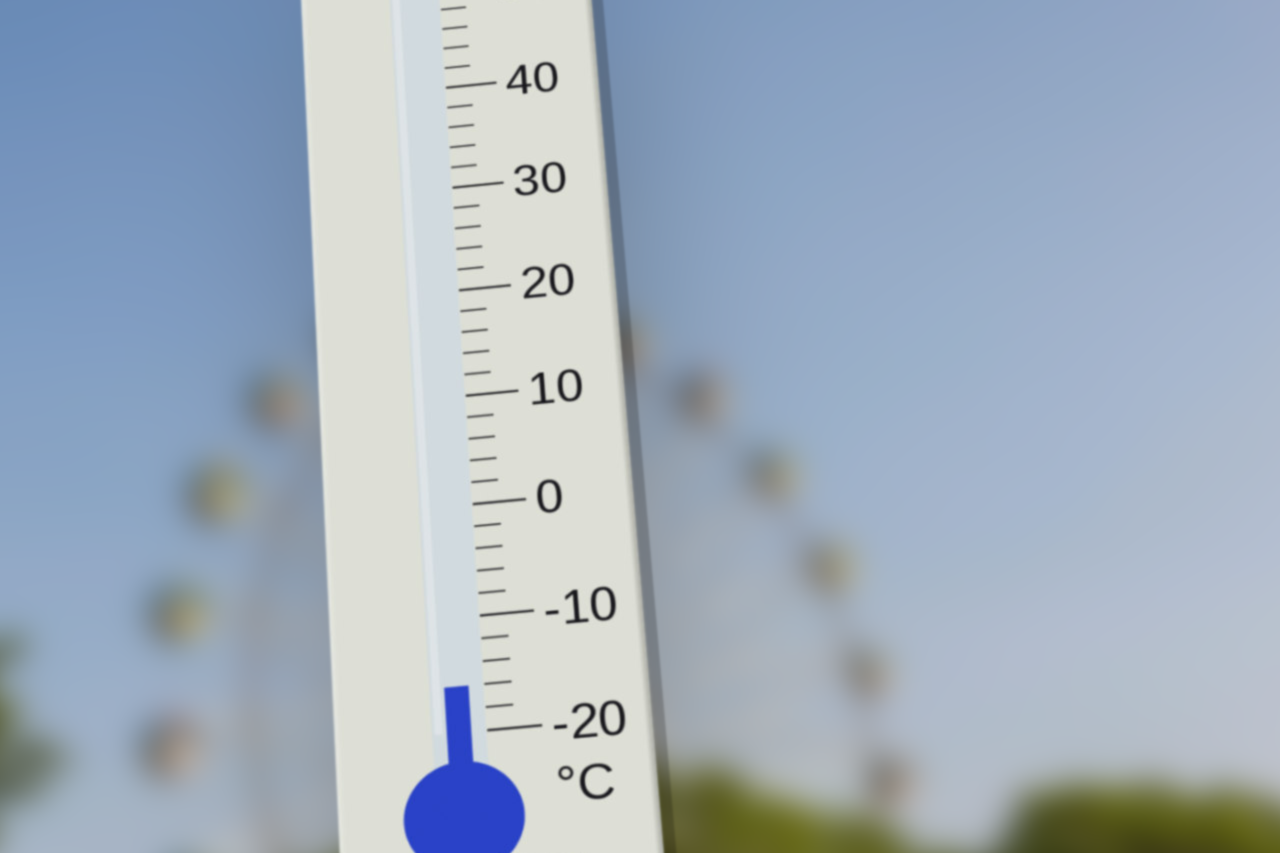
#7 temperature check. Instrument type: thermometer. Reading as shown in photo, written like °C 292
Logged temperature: °C -16
